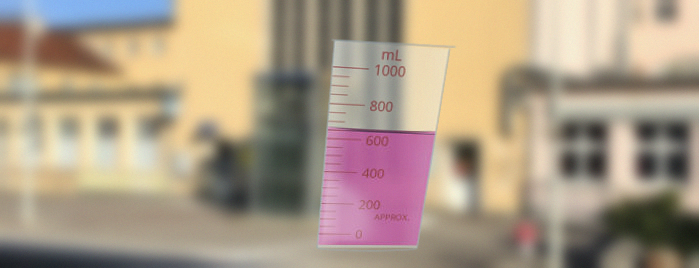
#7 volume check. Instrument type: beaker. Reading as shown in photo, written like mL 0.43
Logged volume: mL 650
